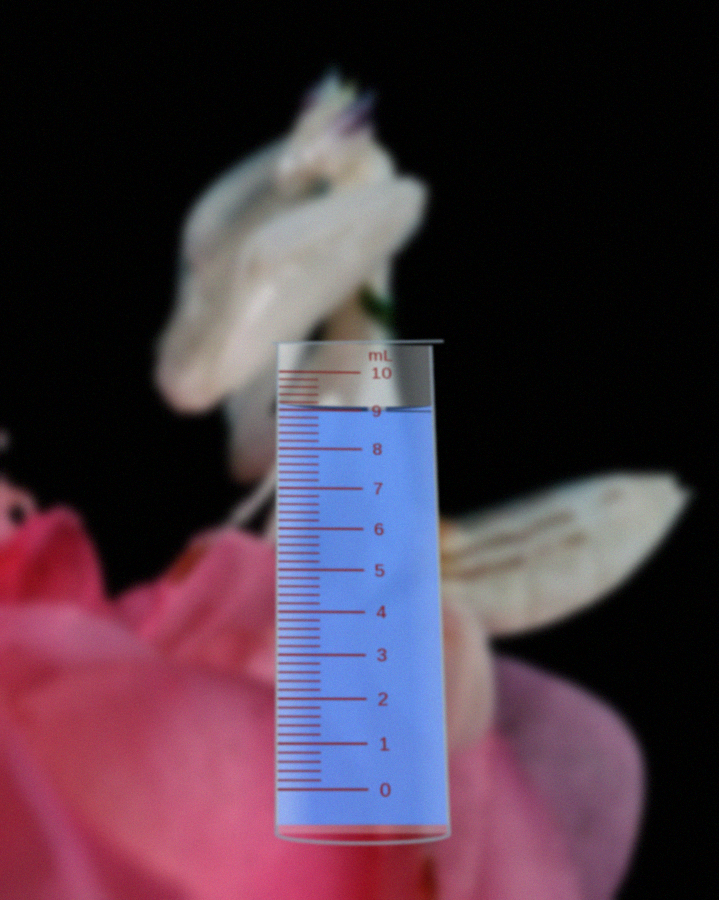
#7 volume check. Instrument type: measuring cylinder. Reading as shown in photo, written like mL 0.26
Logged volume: mL 9
